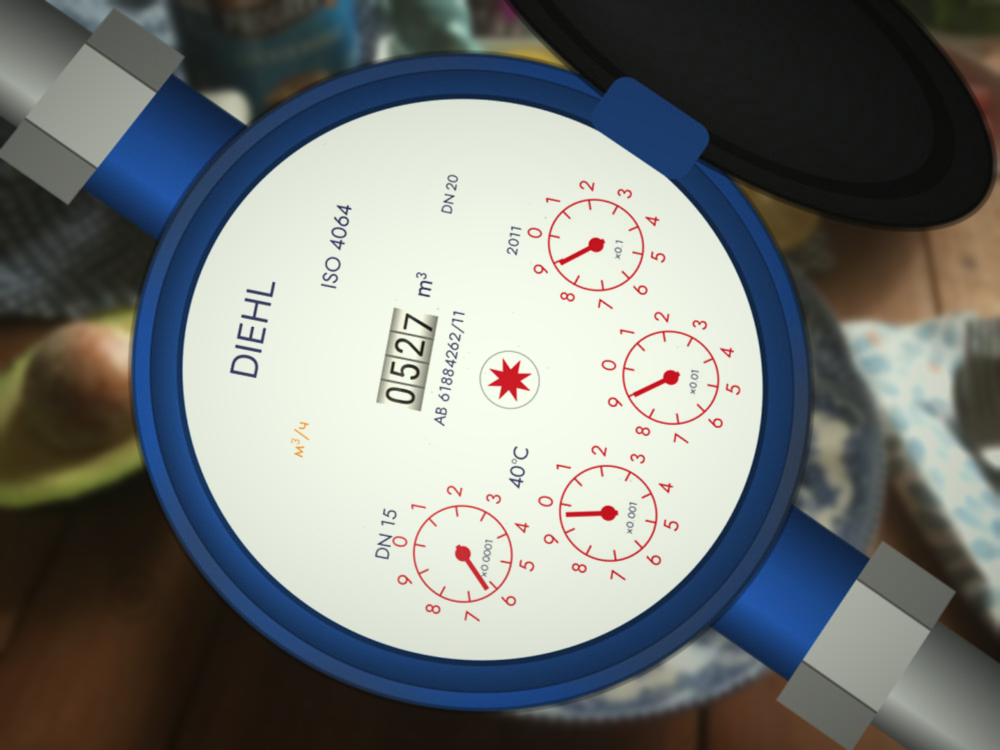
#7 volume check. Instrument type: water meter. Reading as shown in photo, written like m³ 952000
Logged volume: m³ 526.8896
